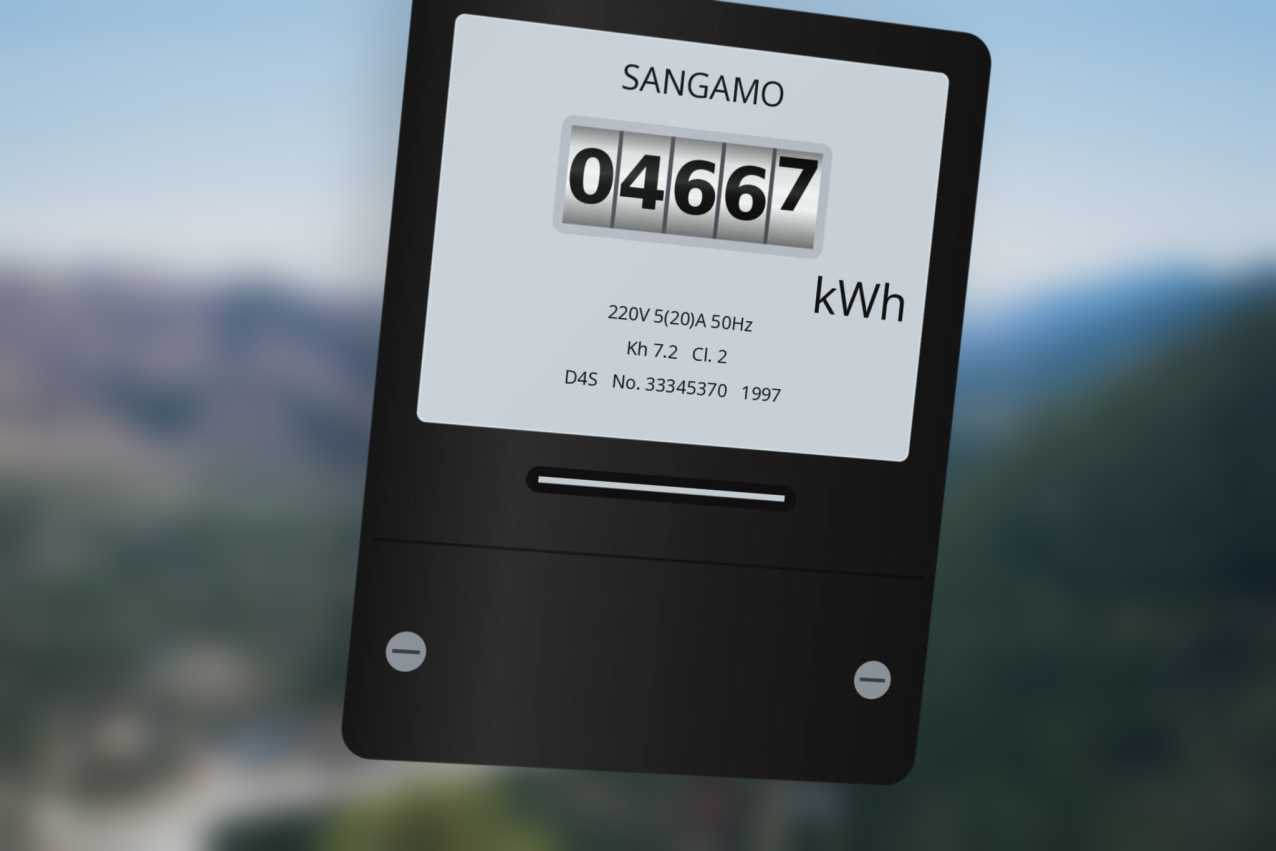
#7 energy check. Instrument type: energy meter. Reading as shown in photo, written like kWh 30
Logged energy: kWh 4667
